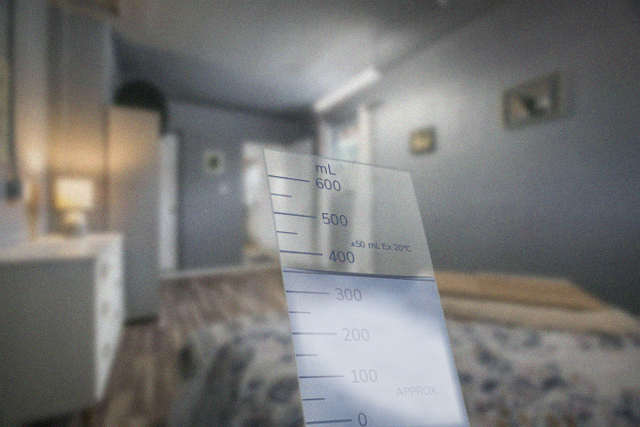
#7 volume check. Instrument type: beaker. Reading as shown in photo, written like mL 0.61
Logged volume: mL 350
